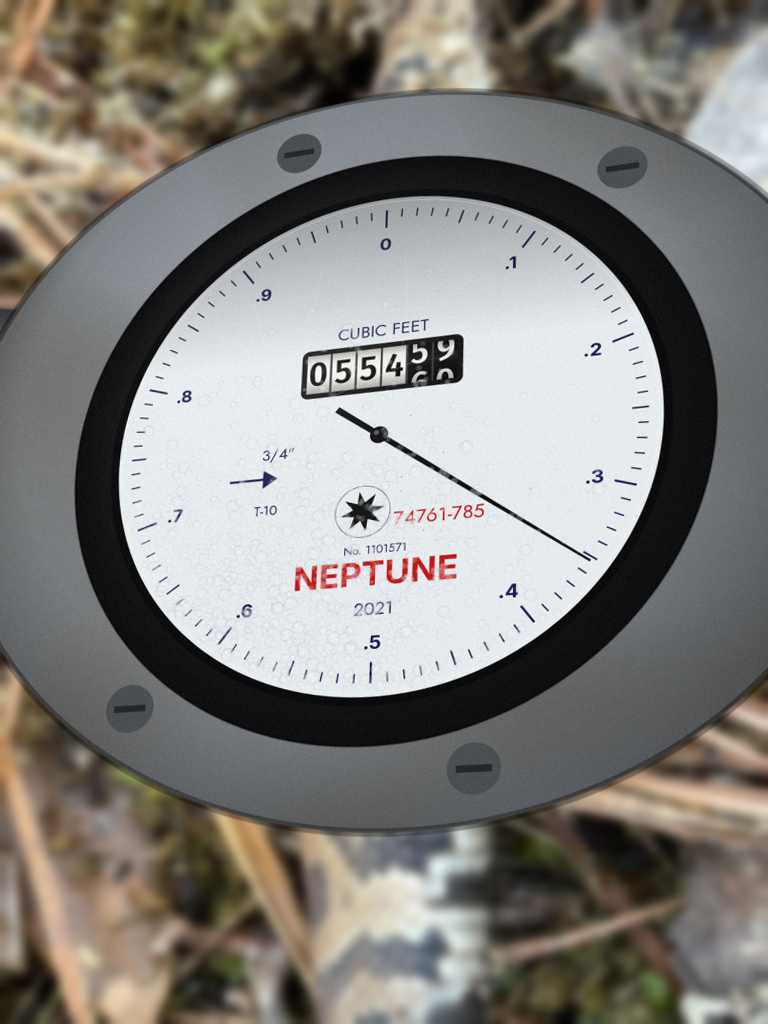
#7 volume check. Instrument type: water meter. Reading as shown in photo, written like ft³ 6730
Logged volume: ft³ 55459.35
